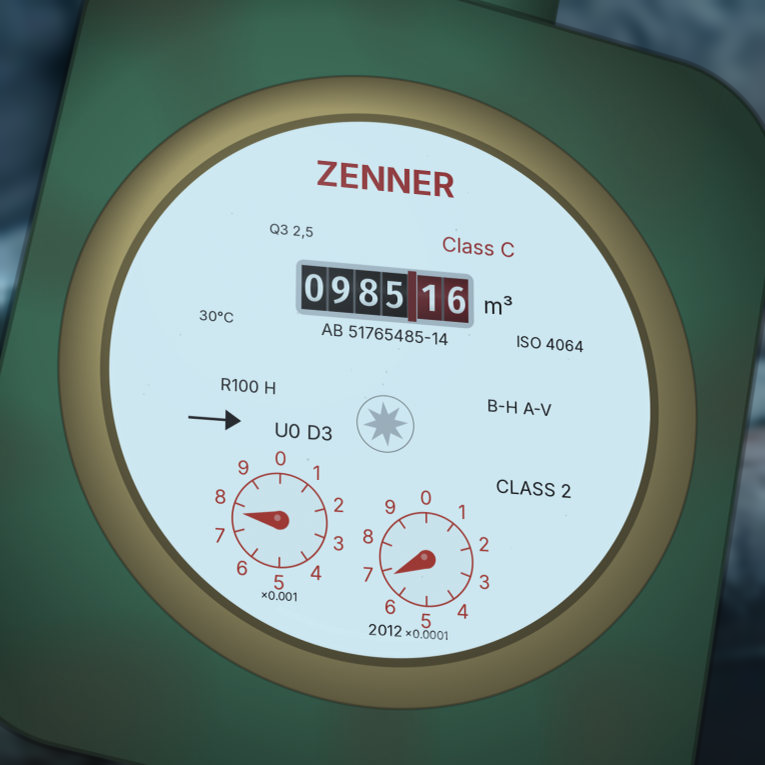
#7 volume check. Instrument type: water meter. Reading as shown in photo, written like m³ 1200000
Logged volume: m³ 985.1676
